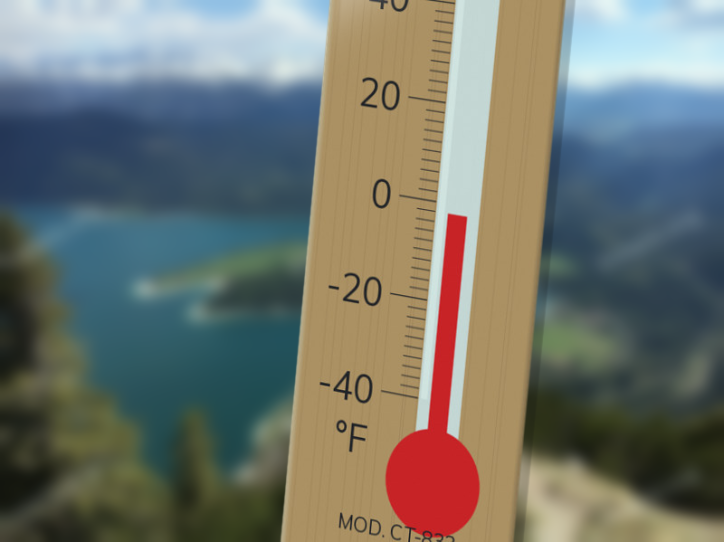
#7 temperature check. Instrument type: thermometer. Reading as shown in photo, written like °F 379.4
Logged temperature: °F -2
